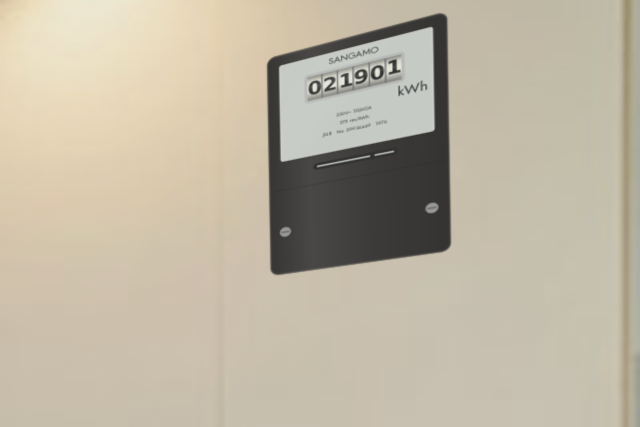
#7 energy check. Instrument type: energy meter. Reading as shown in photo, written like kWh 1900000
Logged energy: kWh 21901
